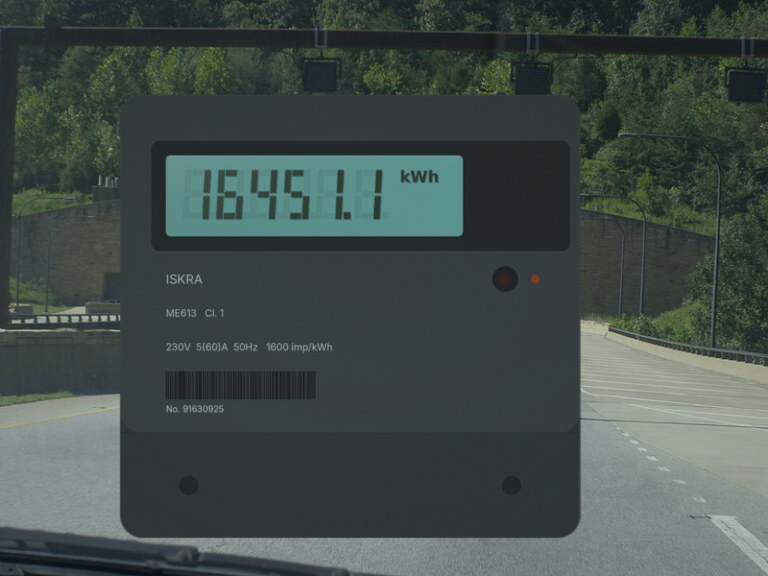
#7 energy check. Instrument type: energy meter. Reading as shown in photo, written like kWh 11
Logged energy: kWh 16451.1
